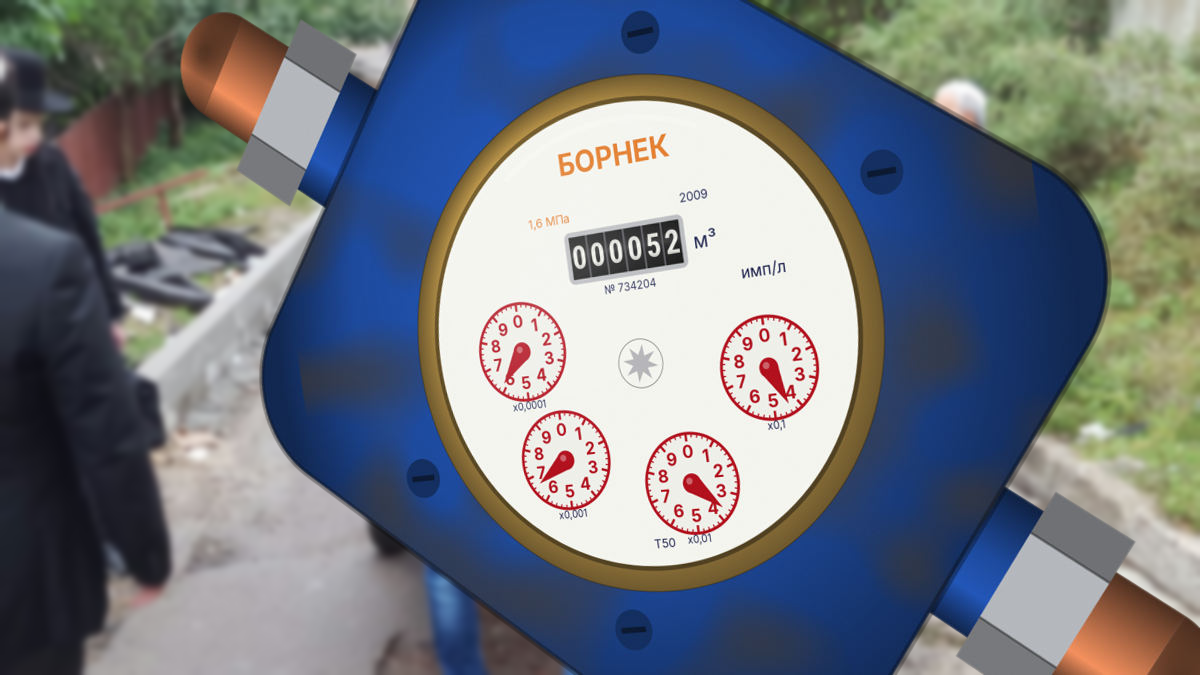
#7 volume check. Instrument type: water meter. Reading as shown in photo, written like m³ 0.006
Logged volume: m³ 52.4366
